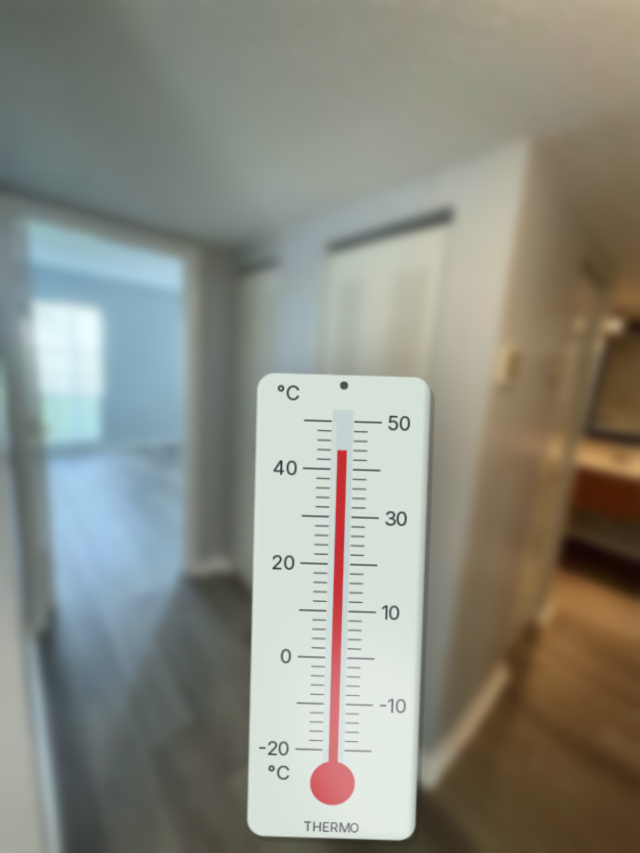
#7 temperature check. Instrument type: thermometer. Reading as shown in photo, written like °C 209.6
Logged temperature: °C 44
